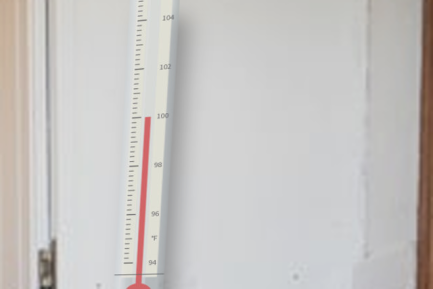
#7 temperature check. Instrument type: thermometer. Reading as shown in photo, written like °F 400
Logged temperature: °F 100
